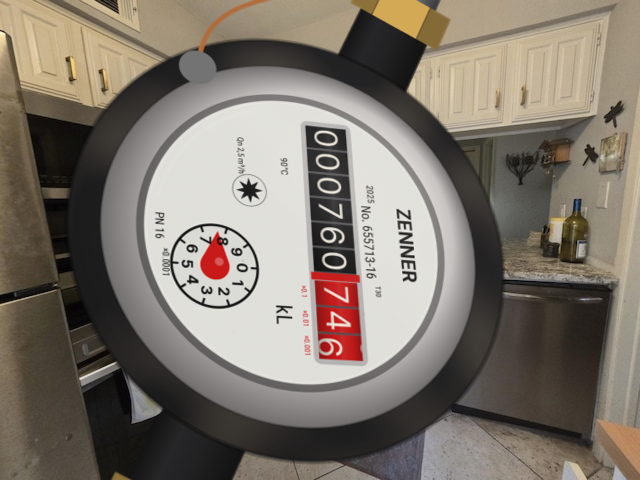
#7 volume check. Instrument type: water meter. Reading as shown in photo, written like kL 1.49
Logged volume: kL 760.7457
